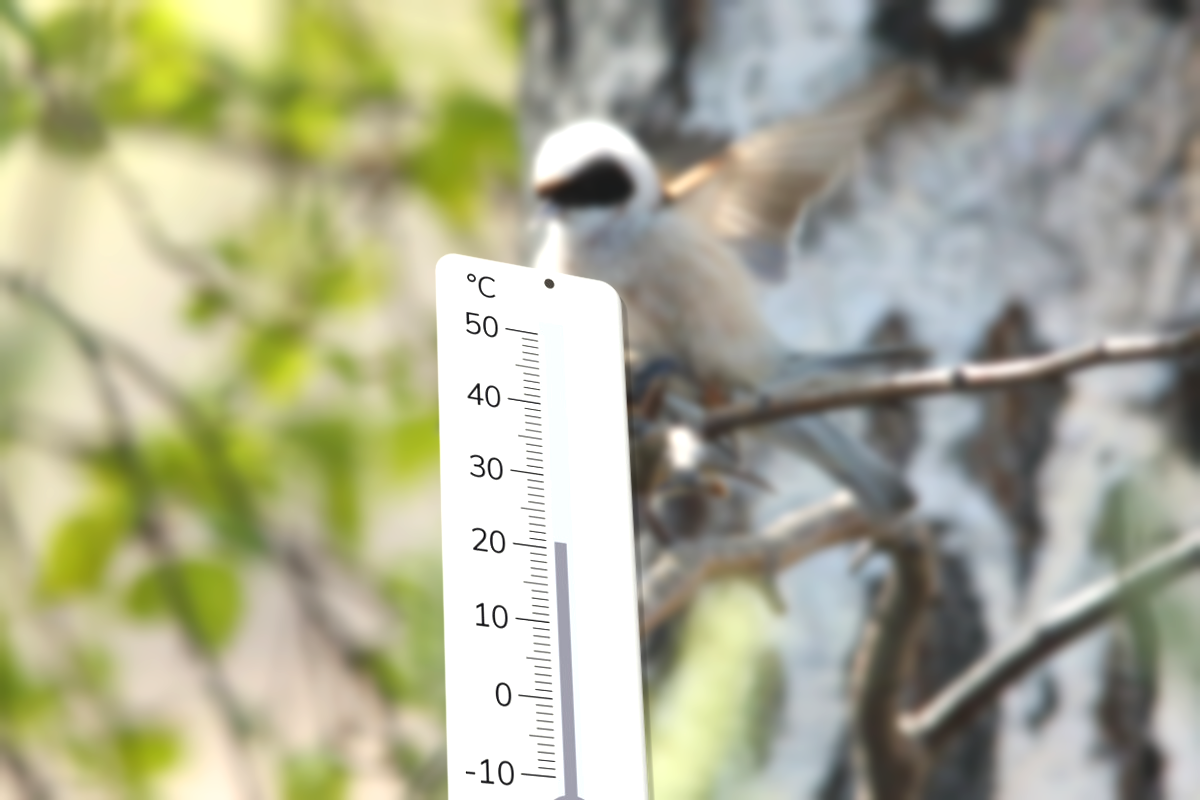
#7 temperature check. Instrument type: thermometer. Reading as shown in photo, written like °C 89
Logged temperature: °C 21
